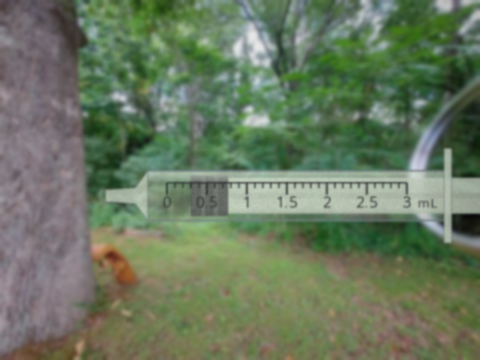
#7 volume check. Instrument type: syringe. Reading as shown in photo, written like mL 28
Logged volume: mL 0.3
